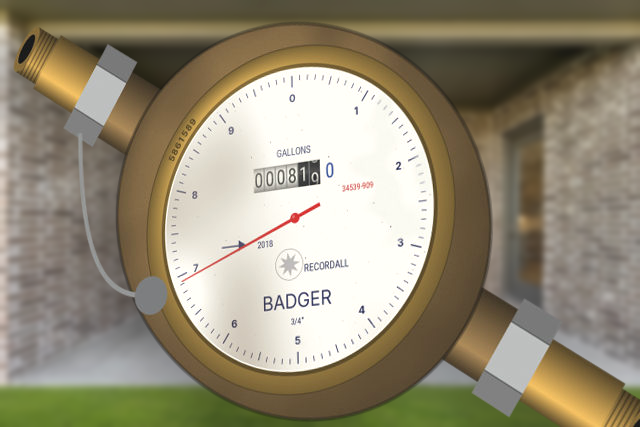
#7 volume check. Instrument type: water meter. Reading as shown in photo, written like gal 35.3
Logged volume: gal 8186.9
